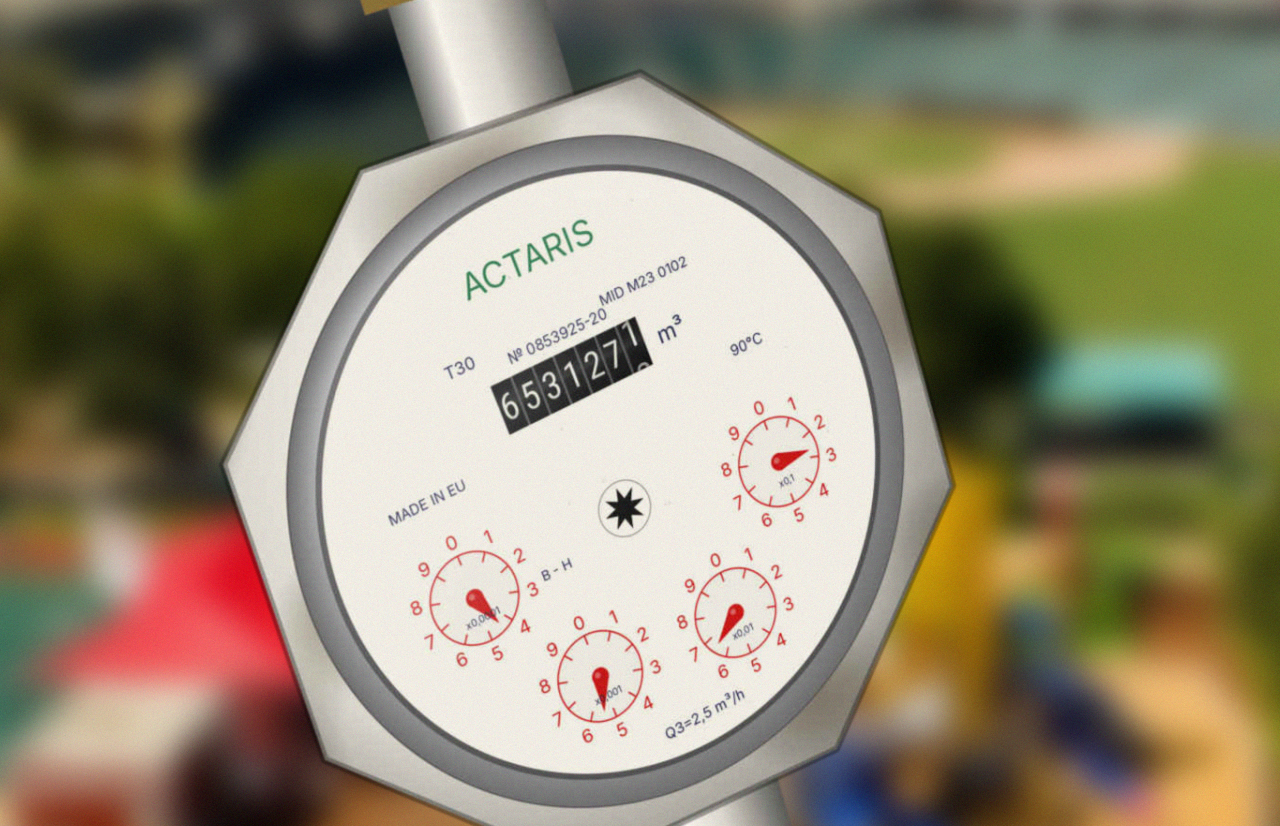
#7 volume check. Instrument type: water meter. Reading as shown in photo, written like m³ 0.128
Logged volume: m³ 6531271.2654
